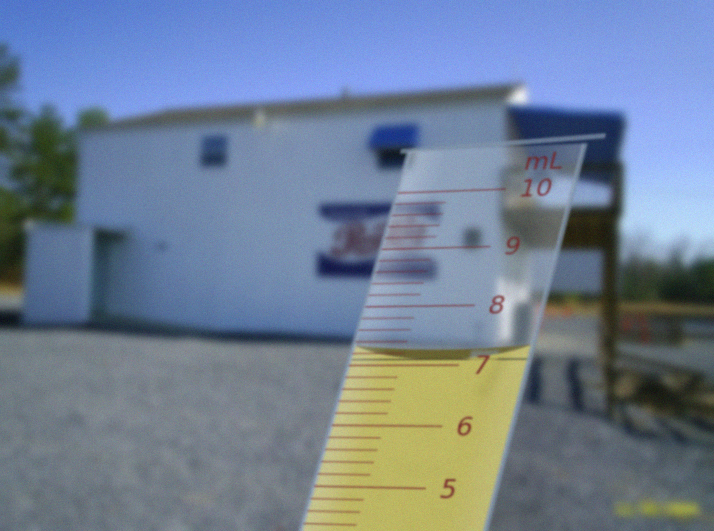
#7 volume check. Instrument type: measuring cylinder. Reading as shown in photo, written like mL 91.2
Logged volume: mL 7.1
